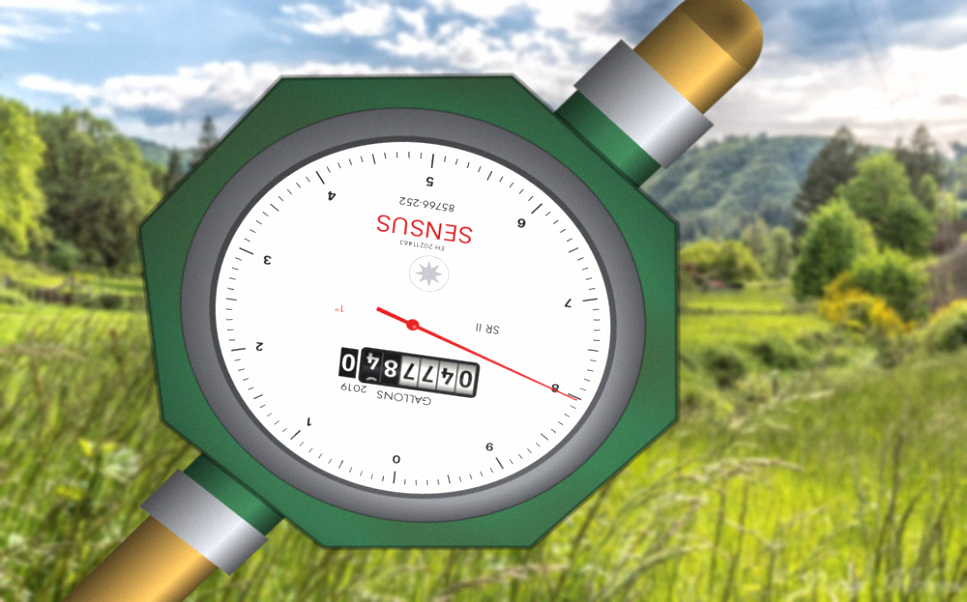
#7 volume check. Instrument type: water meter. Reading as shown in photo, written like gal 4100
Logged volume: gal 477838.0
